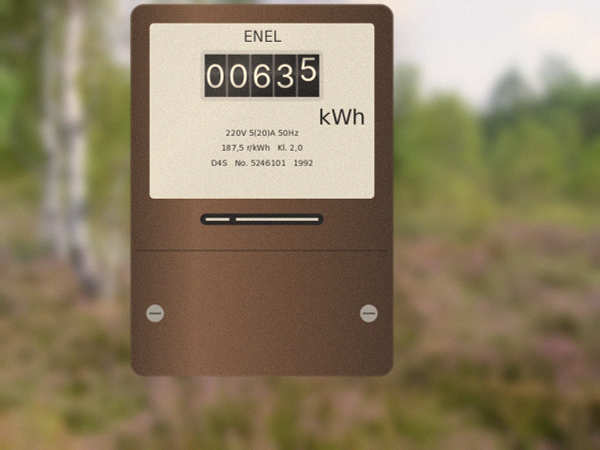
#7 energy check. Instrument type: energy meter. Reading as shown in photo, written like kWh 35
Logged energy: kWh 635
